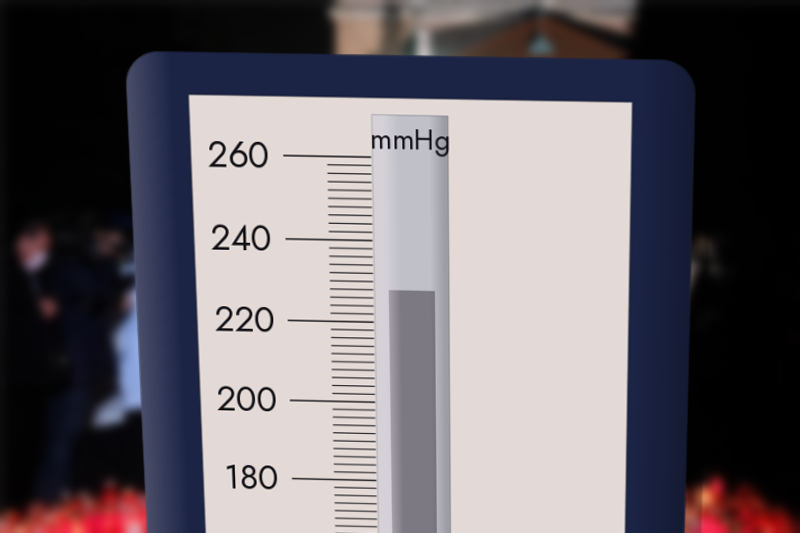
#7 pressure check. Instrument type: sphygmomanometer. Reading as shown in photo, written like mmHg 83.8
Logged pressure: mmHg 228
